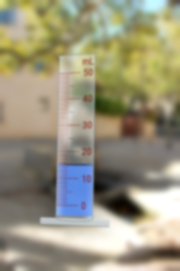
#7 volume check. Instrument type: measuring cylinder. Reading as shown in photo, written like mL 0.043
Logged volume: mL 15
